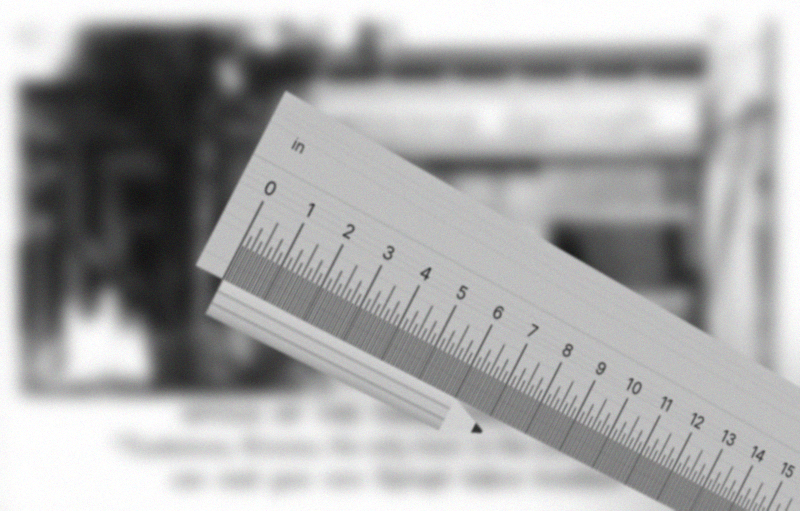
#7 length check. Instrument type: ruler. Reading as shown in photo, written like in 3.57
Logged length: in 7
